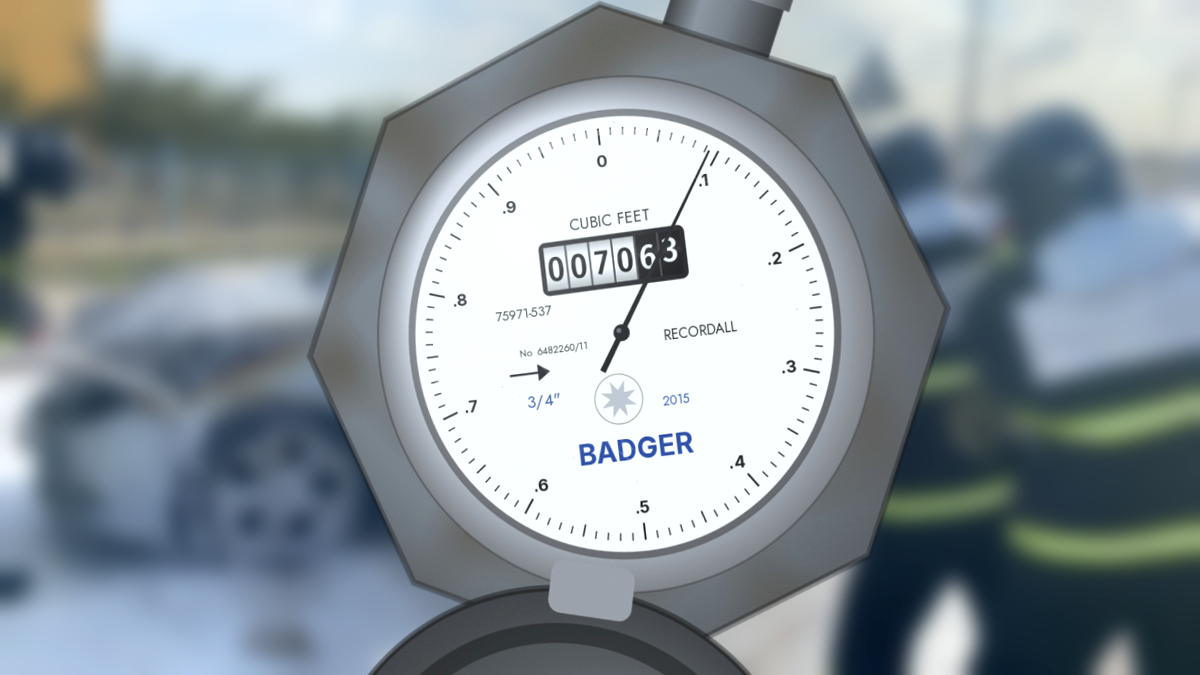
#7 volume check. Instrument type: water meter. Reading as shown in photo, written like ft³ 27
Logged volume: ft³ 7063.09
